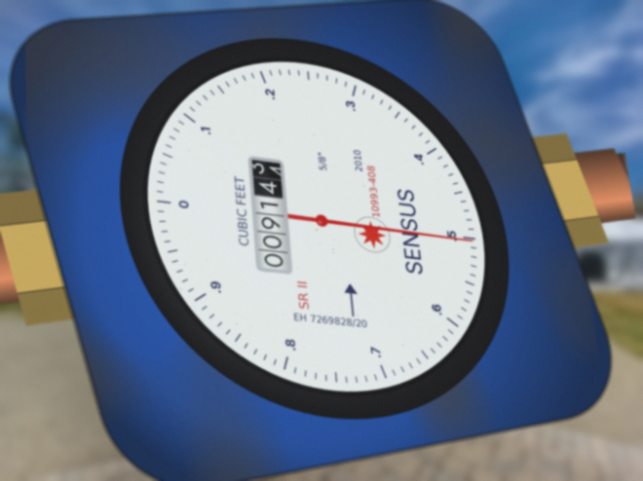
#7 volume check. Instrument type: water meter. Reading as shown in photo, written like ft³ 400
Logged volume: ft³ 9143.50
